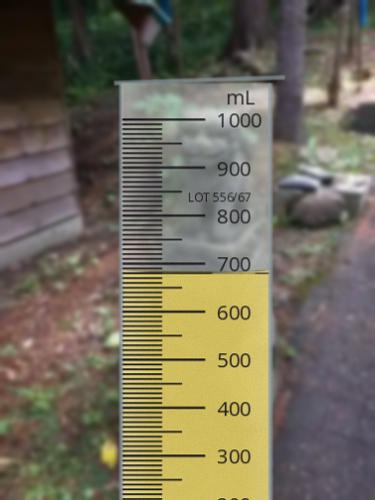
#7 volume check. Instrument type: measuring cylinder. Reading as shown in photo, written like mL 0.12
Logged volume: mL 680
